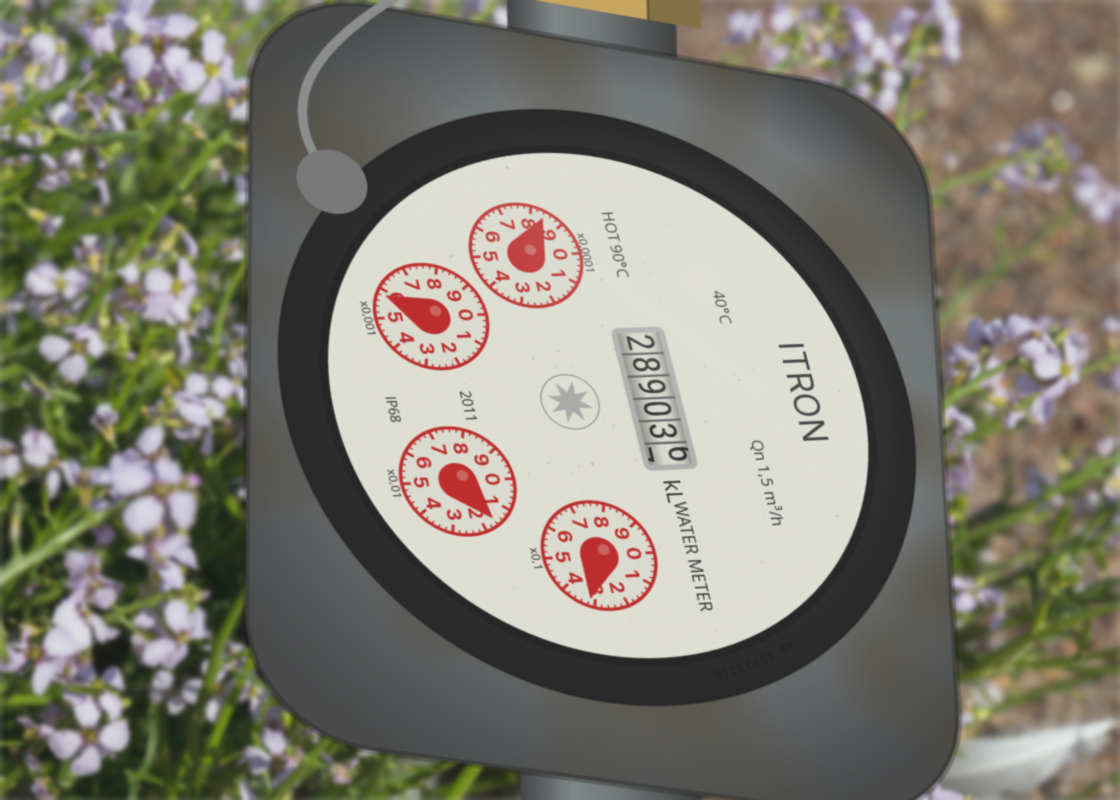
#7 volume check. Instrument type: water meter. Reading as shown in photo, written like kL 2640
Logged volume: kL 289036.3158
